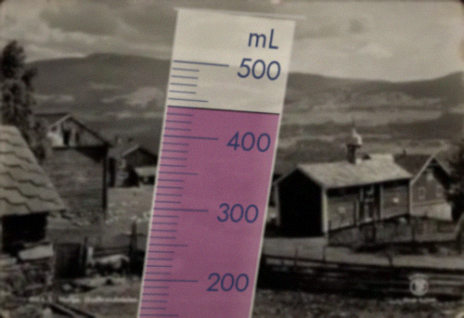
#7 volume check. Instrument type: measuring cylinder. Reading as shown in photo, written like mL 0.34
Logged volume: mL 440
